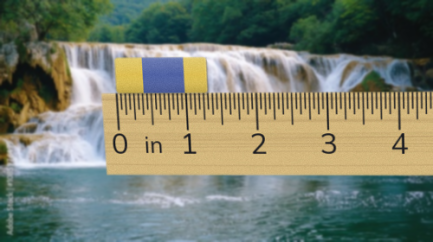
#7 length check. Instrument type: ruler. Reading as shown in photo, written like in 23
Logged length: in 1.3125
